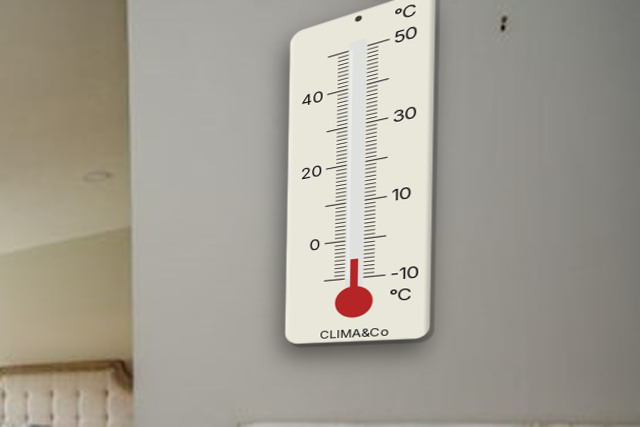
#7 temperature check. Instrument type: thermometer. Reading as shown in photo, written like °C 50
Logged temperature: °C -5
